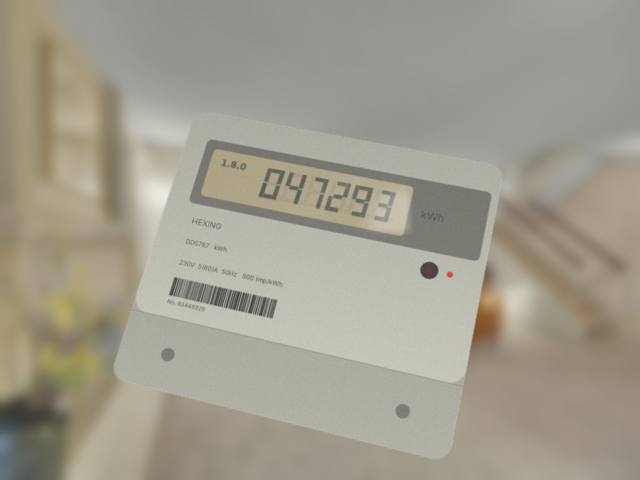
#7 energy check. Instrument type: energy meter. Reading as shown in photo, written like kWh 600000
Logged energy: kWh 47293
